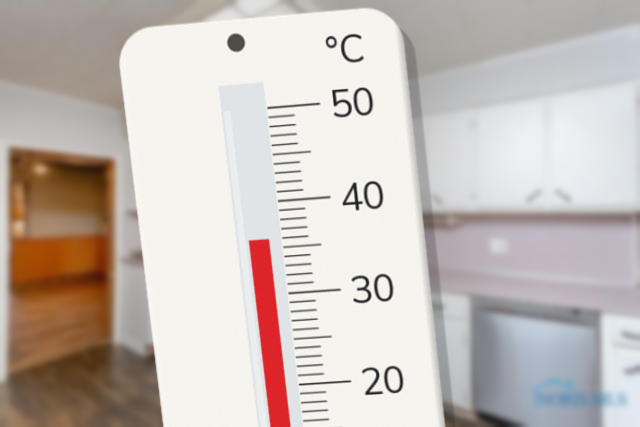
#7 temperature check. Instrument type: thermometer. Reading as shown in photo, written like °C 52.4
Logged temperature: °C 36
